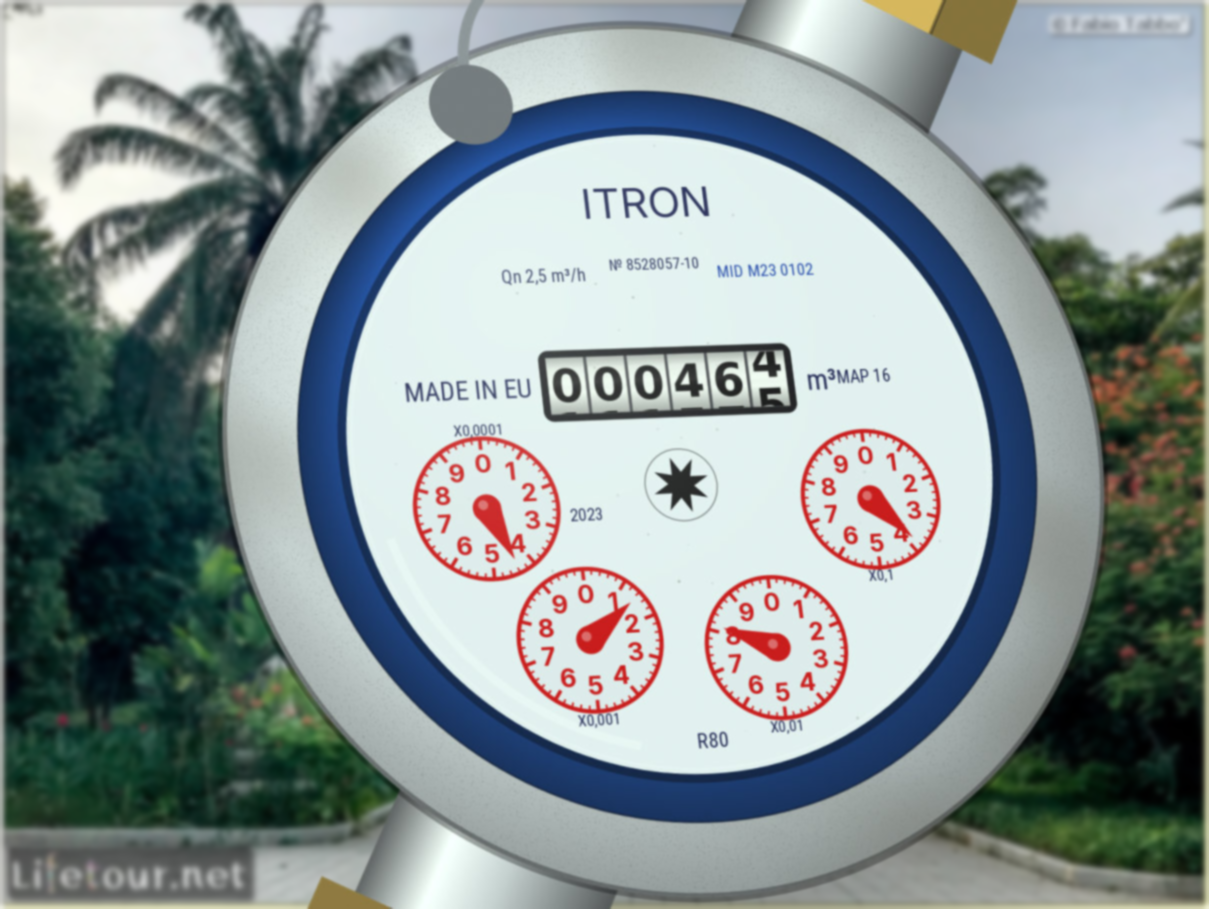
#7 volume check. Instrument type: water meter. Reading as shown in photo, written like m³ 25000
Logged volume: m³ 464.3814
